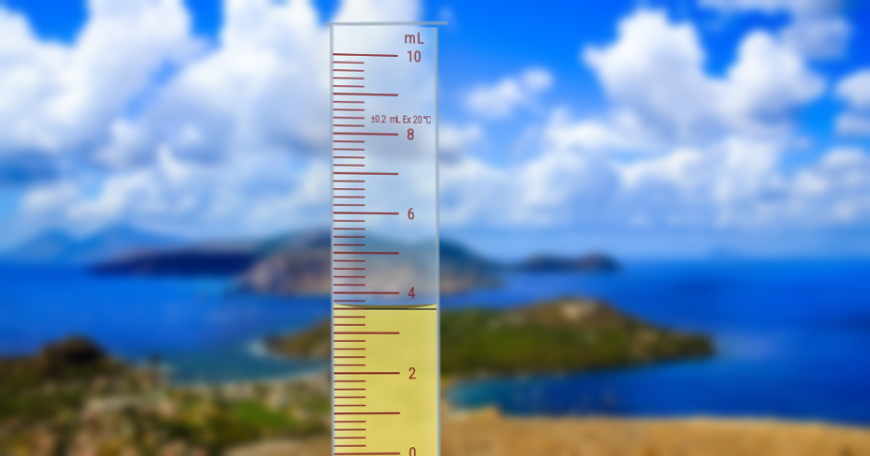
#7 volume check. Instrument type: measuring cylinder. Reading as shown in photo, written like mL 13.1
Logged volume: mL 3.6
